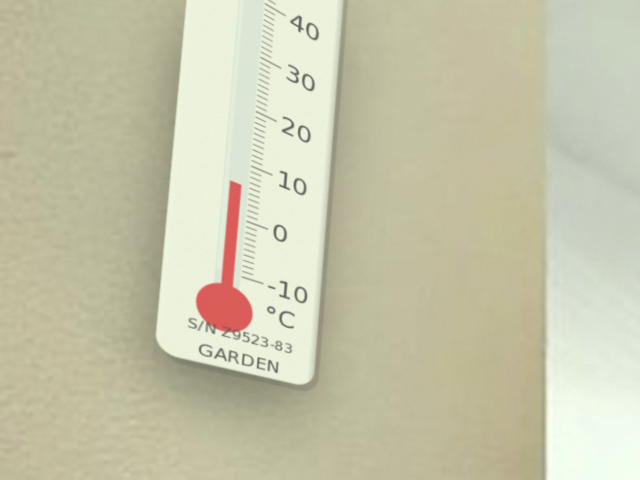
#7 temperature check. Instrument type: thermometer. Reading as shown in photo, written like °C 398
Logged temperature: °C 6
